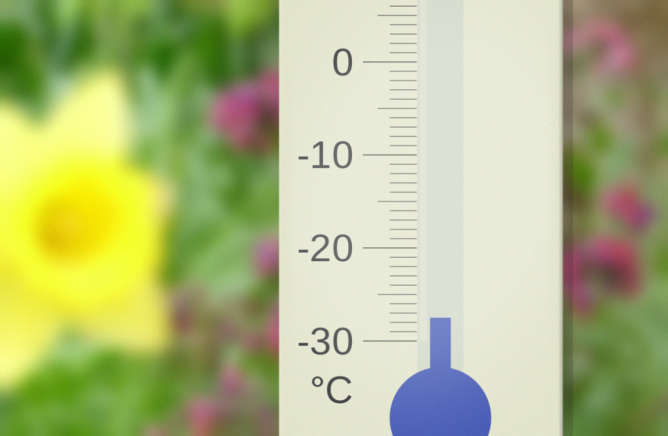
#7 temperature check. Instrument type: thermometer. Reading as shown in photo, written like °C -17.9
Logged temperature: °C -27.5
